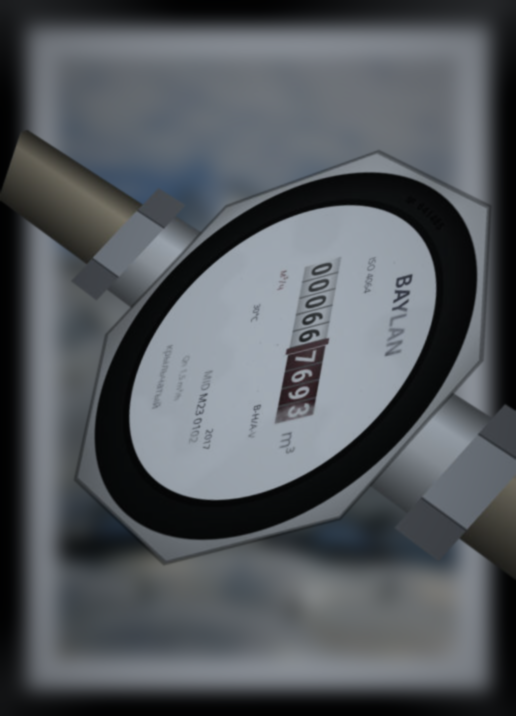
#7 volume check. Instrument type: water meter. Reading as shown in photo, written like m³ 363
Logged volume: m³ 66.7693
